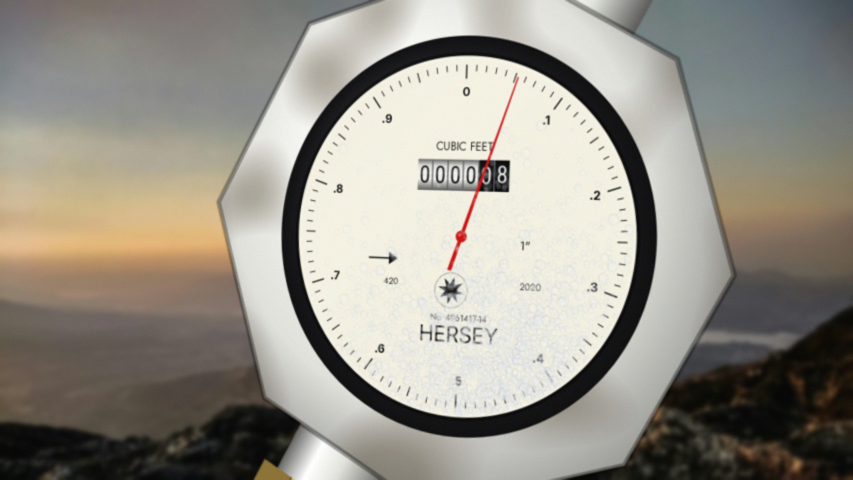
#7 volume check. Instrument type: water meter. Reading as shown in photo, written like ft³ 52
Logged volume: ft³ 8.05
